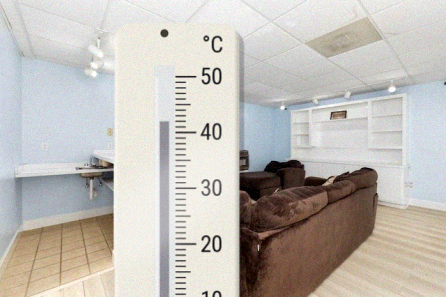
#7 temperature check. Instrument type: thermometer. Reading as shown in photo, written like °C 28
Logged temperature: °C 42
